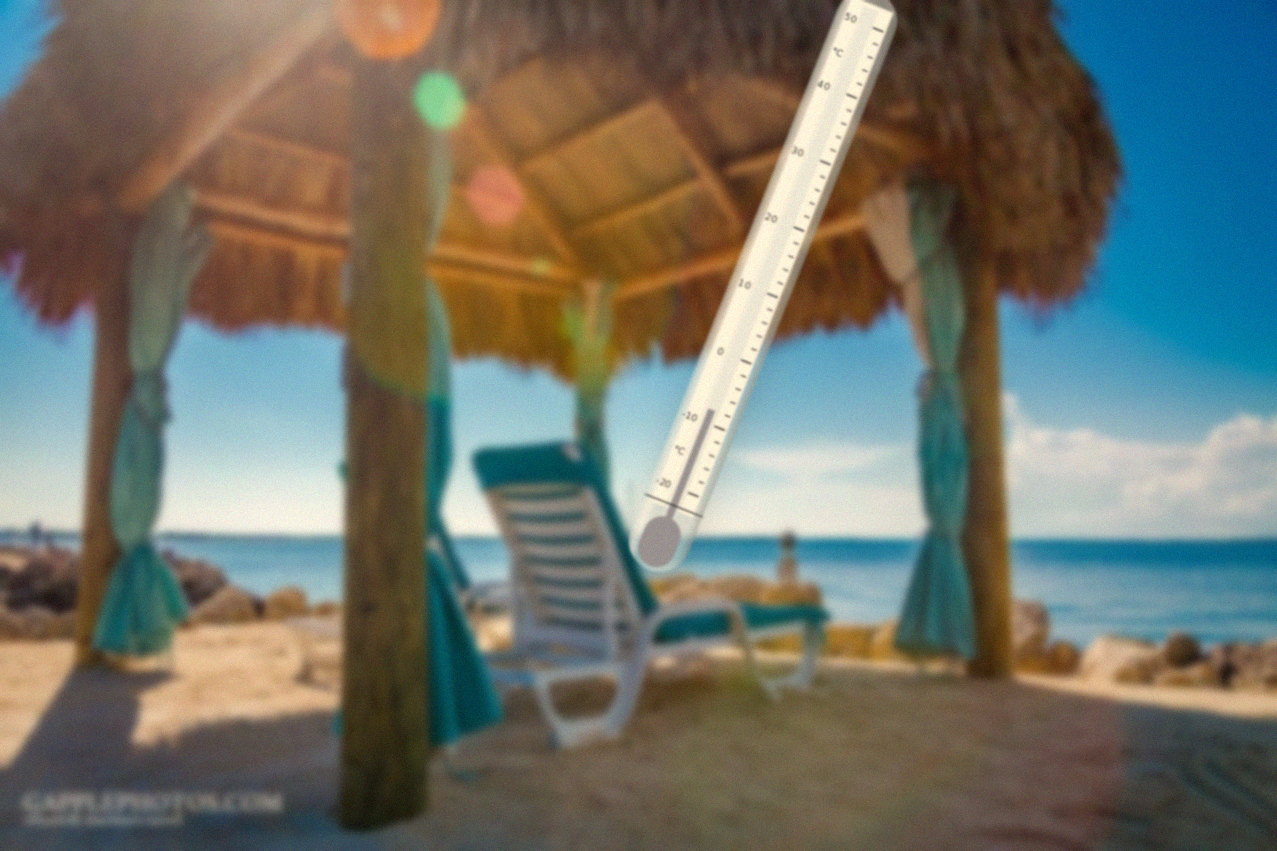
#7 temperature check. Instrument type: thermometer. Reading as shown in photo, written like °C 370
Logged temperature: °C -8
